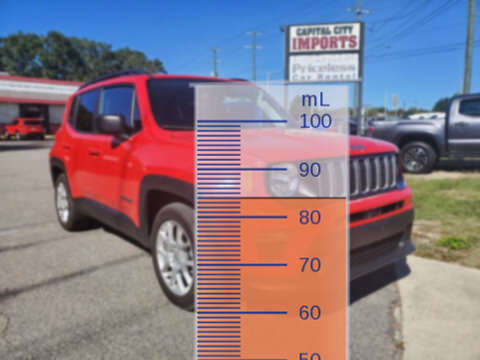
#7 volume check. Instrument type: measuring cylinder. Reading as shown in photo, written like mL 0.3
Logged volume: mL 84
